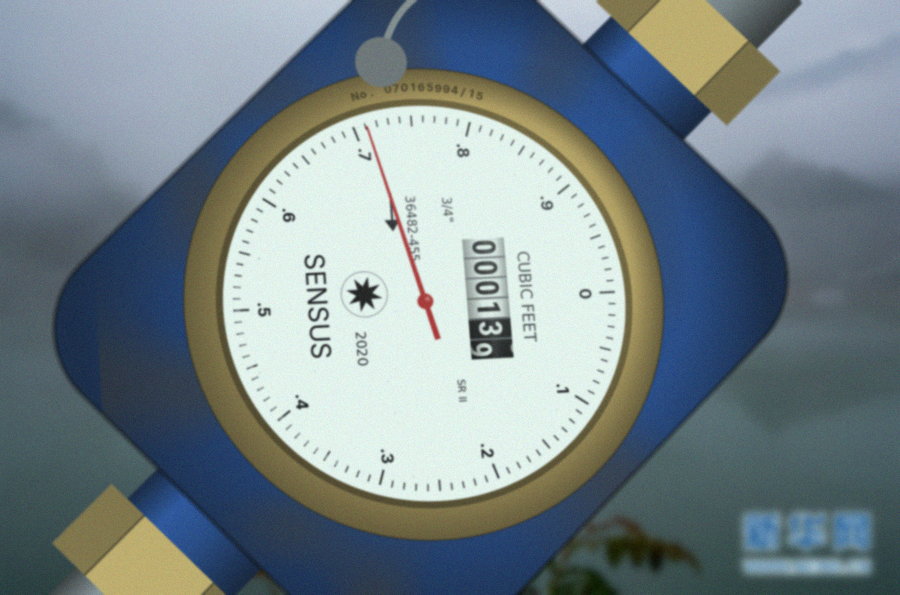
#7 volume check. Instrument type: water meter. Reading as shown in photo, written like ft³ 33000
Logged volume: ft³ 138.71
